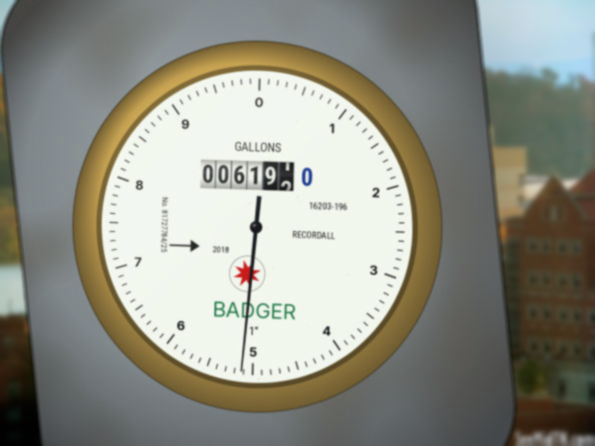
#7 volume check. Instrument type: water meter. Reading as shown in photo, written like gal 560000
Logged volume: gal 61915.1
